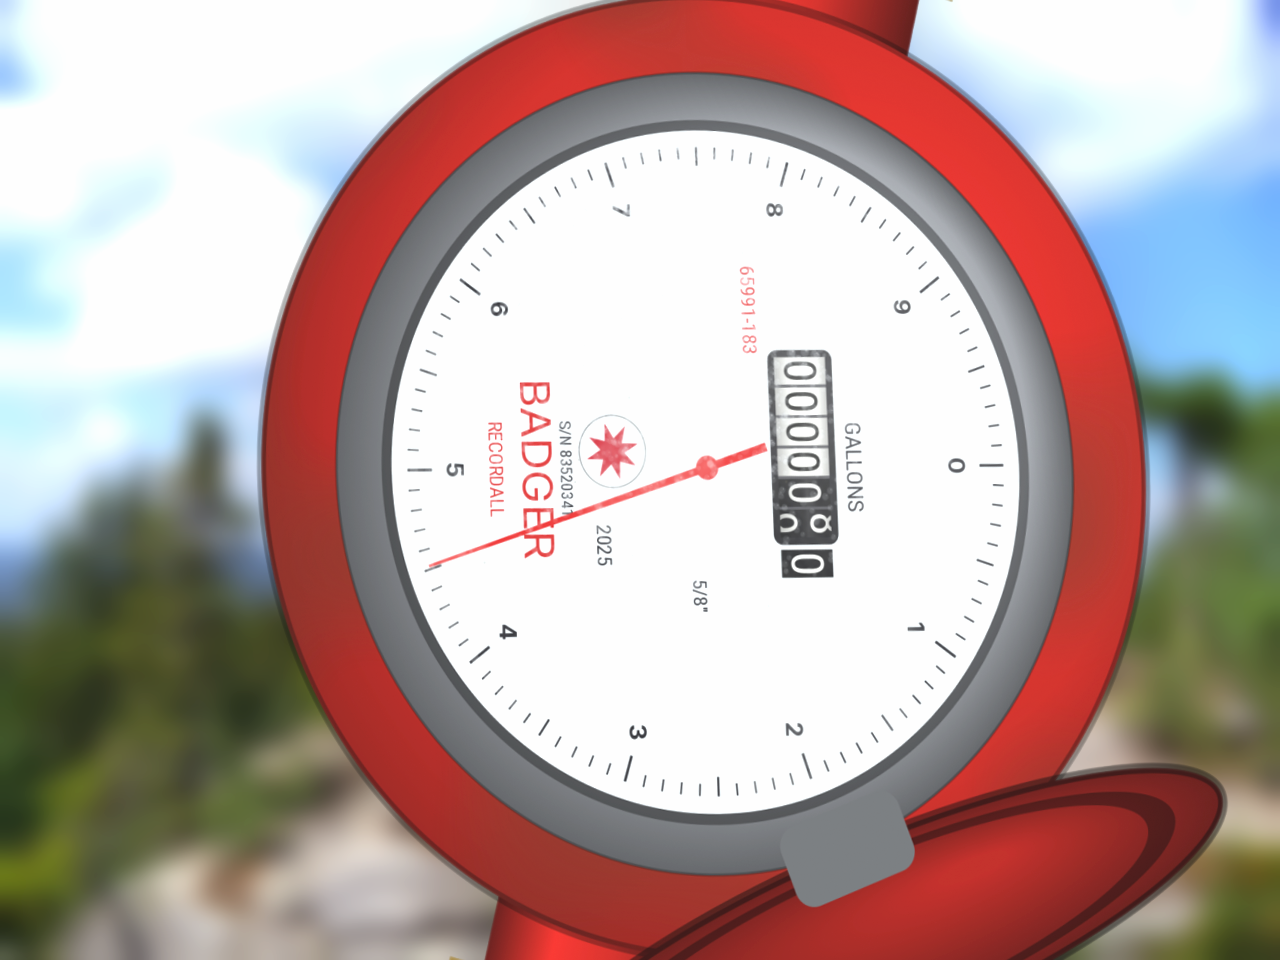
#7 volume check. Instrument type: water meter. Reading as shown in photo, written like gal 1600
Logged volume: gal 84.5
